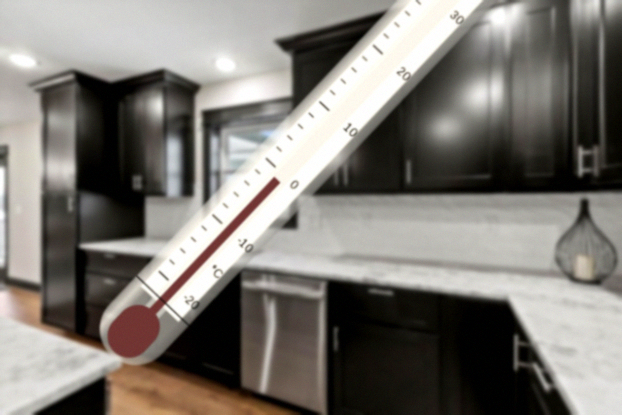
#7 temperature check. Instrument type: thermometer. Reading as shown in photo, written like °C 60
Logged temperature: °C -1
